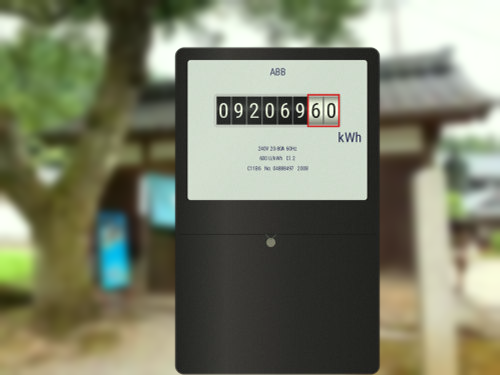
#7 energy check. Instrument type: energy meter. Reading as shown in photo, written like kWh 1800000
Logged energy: kWh 92069.60
